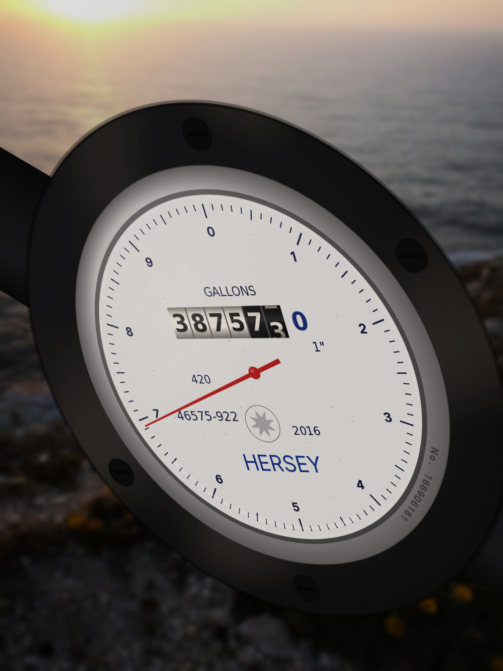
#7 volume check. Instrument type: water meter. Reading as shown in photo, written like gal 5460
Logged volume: gal 3875726.9
